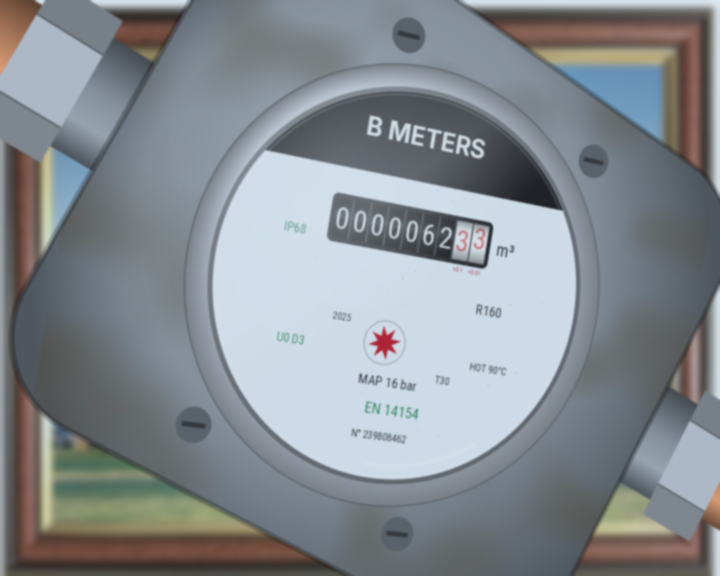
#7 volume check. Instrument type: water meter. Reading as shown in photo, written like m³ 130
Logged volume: m³ 62.33
